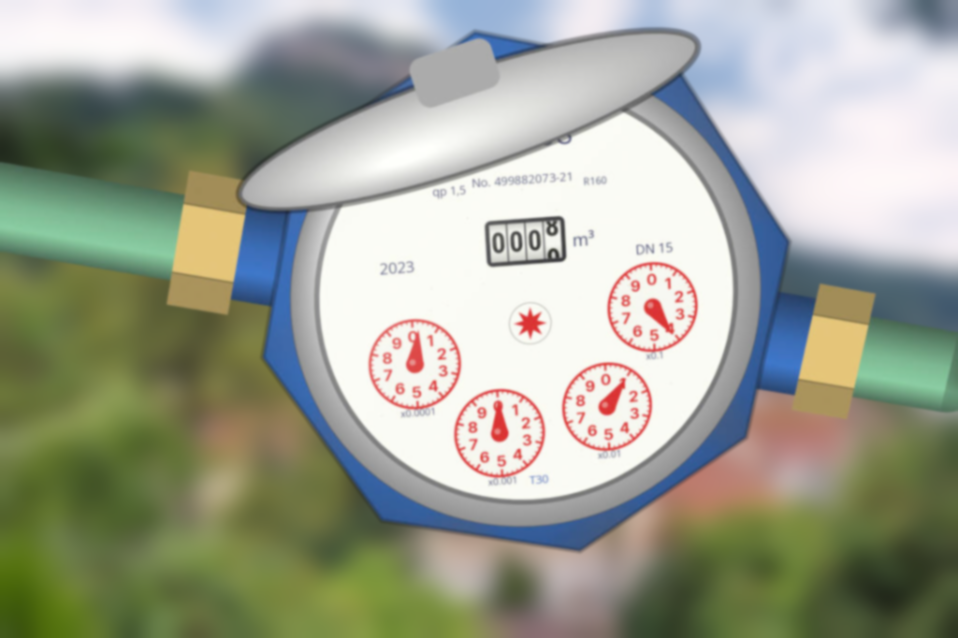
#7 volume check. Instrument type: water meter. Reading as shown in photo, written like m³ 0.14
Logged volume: m³ 8.4100
